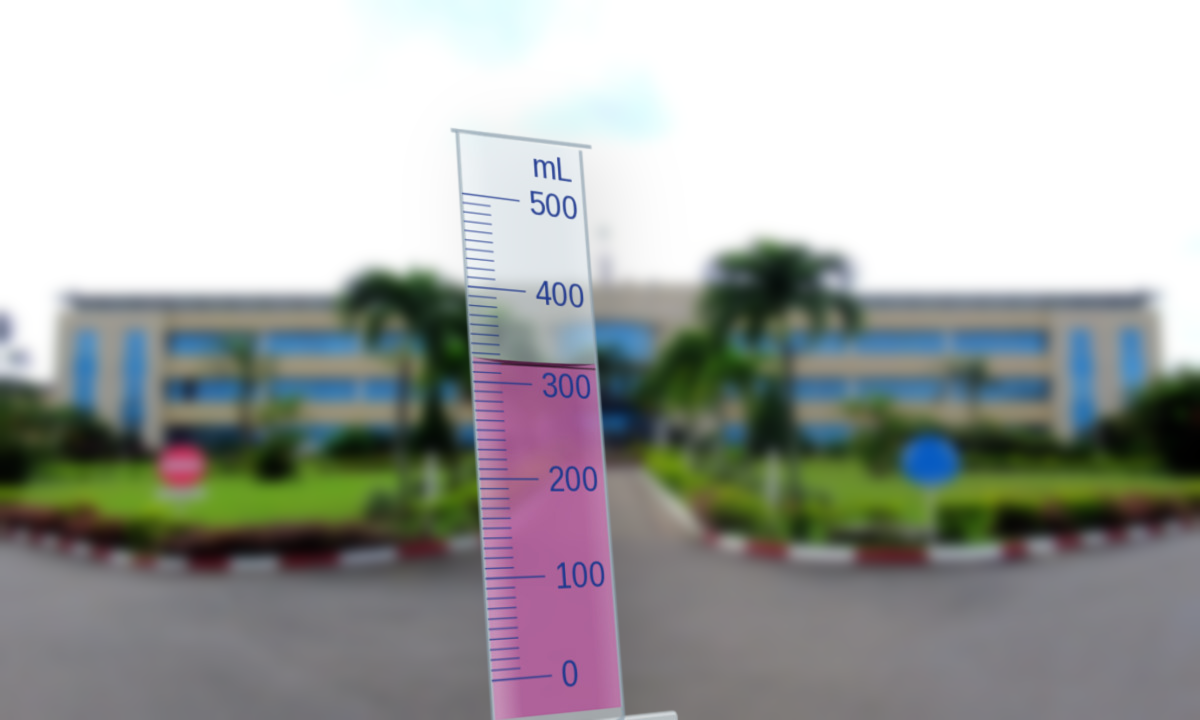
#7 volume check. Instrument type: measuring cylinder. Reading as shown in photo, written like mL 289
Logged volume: mL 320
